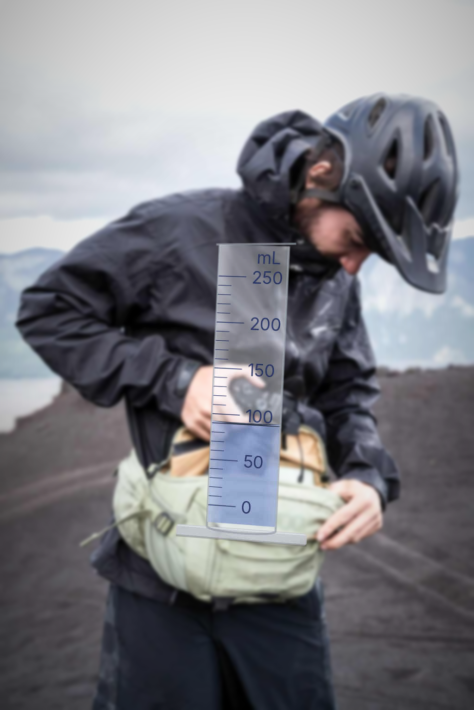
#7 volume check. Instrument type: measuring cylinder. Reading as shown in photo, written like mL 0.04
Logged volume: mL 90
